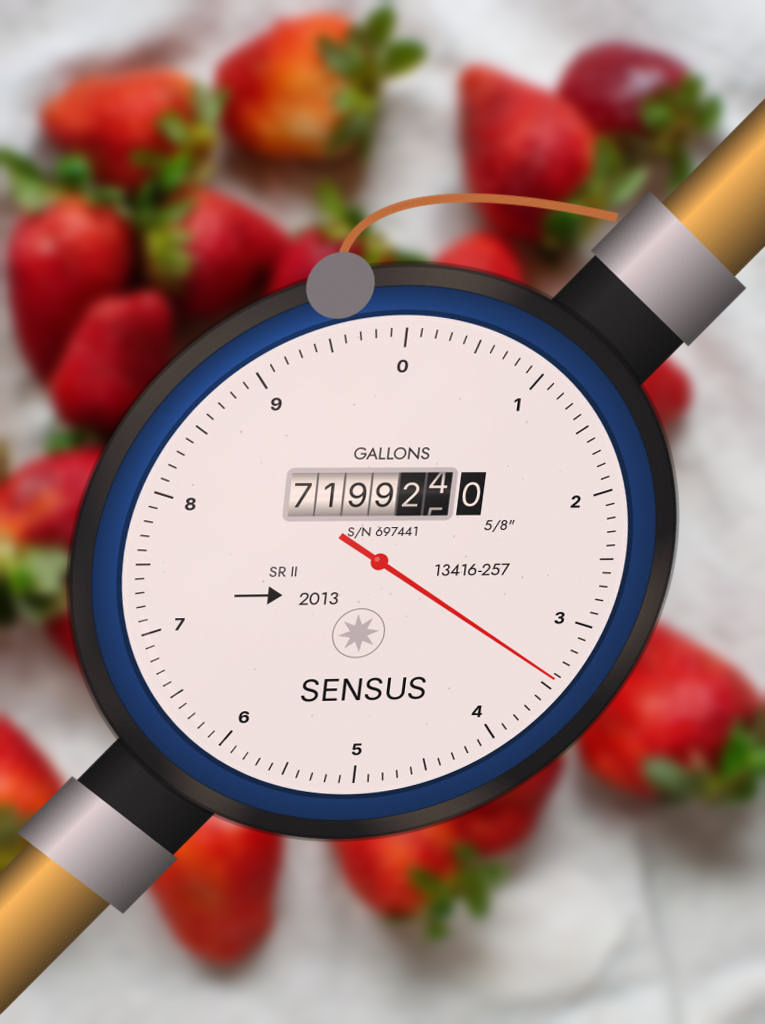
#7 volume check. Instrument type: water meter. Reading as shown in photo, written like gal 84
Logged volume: gal 7199243.4
